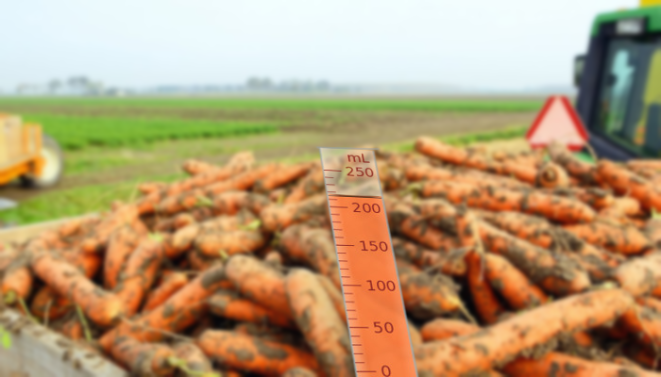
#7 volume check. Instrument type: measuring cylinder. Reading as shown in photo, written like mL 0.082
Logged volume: mL 215
